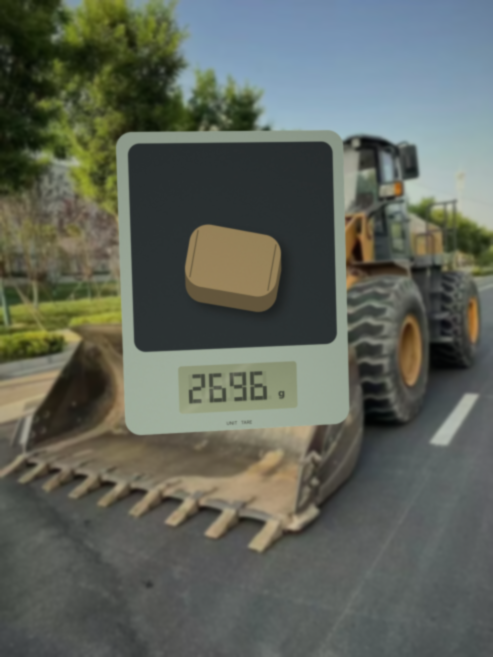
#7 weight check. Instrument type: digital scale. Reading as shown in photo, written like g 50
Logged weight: g 2696
